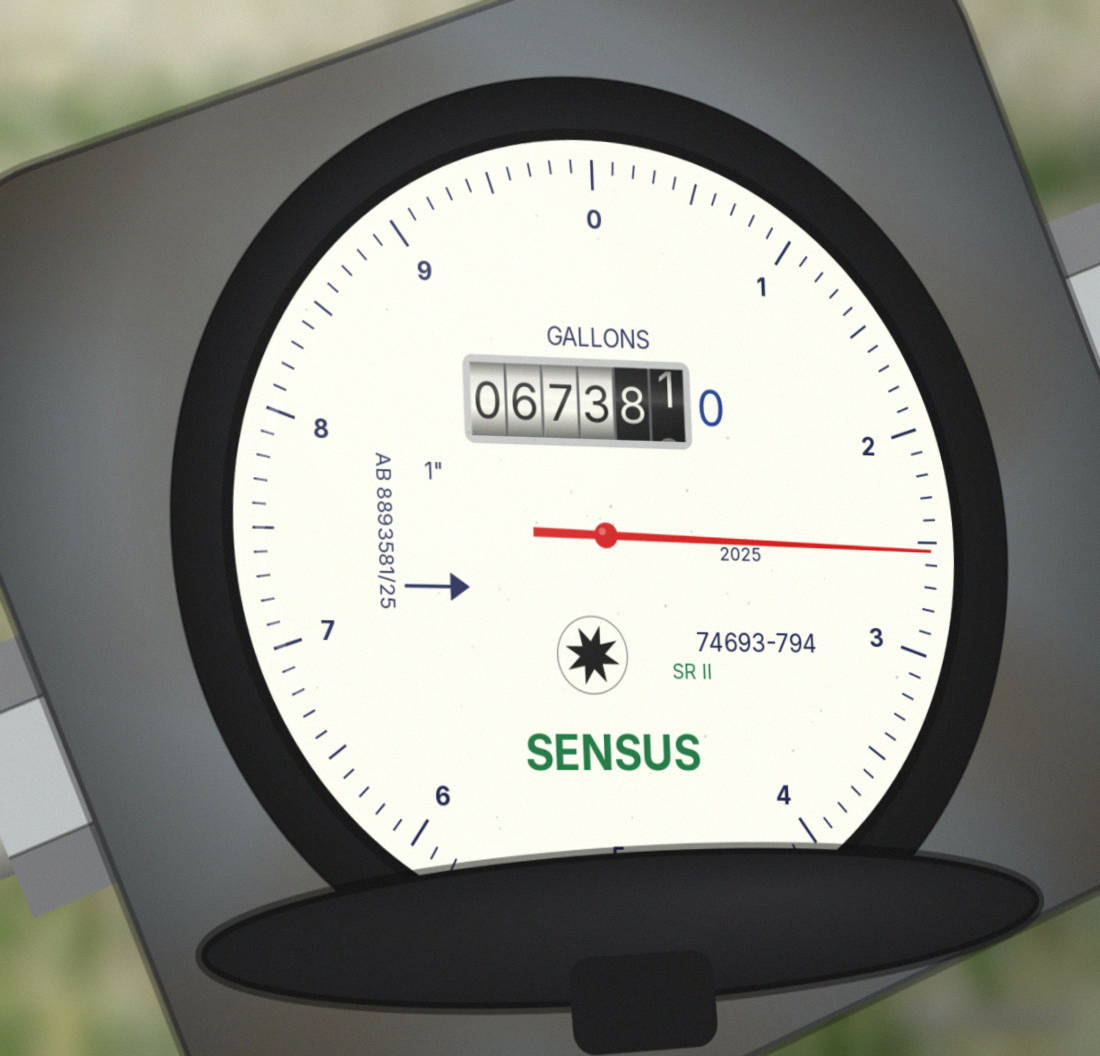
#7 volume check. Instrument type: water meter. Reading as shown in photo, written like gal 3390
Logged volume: gal 673812.5
